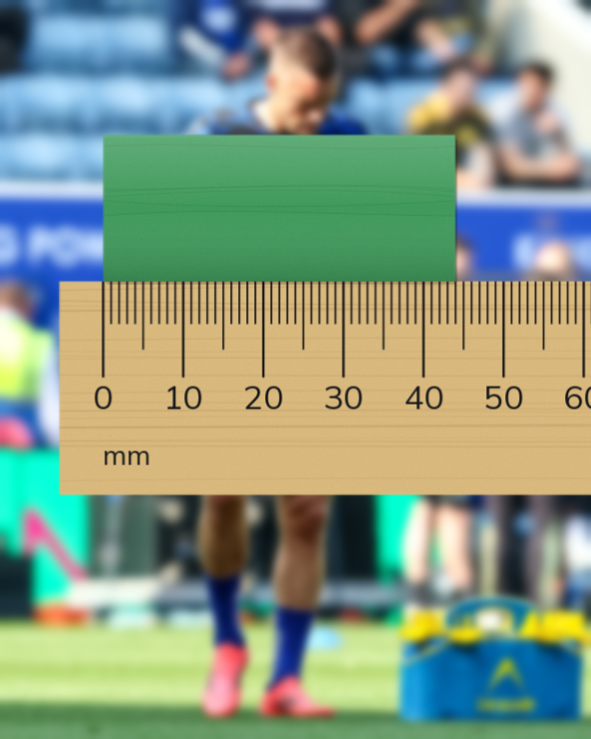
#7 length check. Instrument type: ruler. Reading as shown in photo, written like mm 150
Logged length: mm 44
